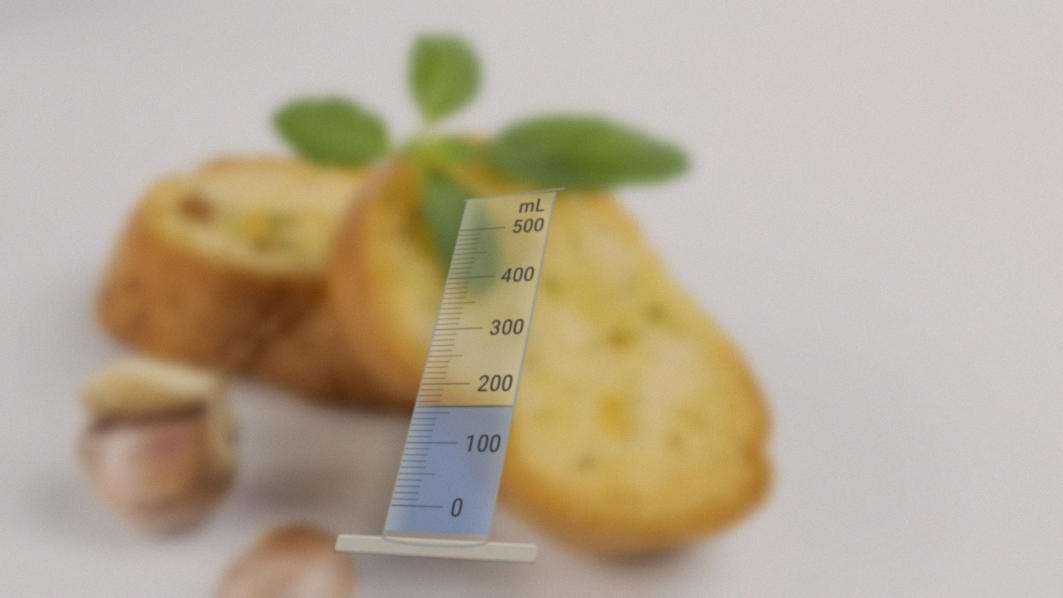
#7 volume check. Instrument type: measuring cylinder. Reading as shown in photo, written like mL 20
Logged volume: mL 160
